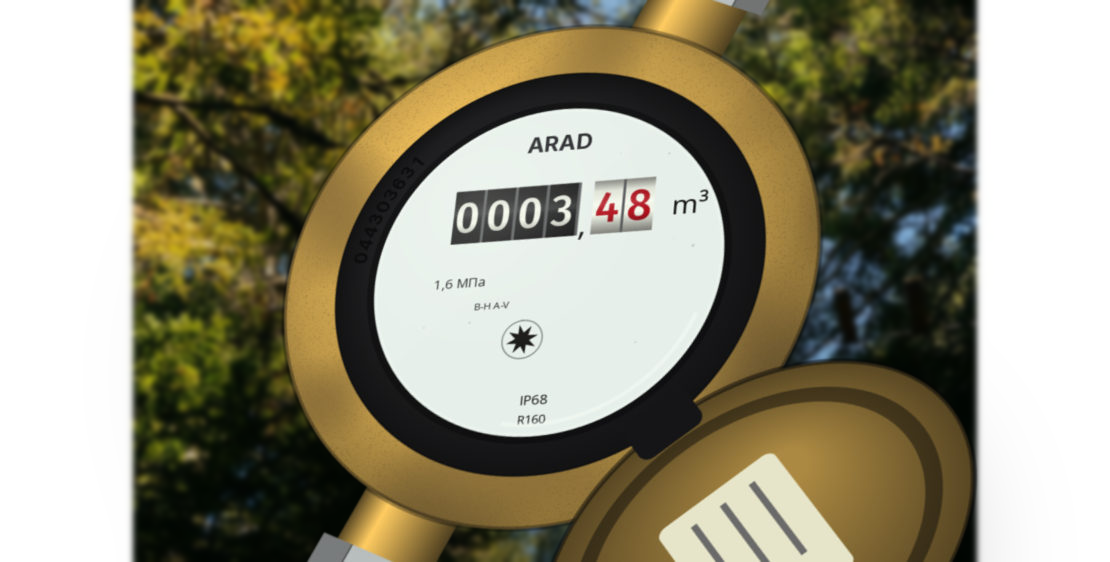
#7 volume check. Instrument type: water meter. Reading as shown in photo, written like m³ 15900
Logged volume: m³ 3.48
